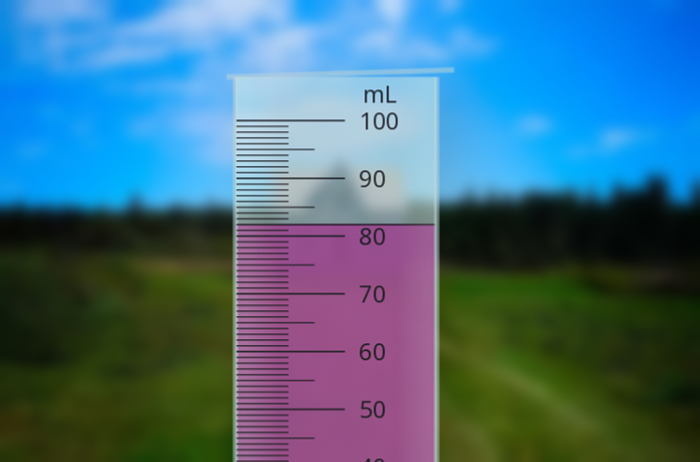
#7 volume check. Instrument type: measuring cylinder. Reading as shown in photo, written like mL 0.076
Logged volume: mL 82
